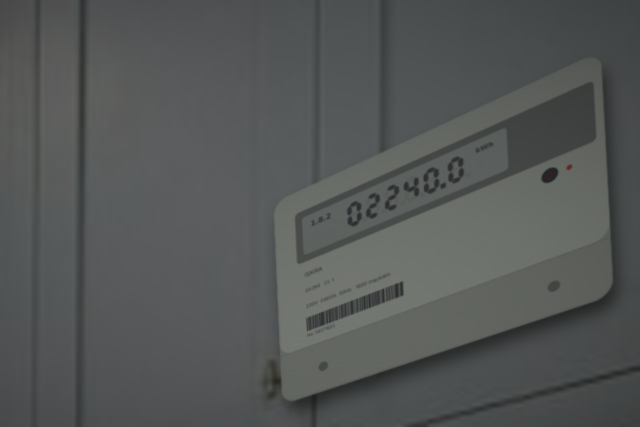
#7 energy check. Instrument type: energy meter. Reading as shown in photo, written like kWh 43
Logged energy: kWh 2240.0
